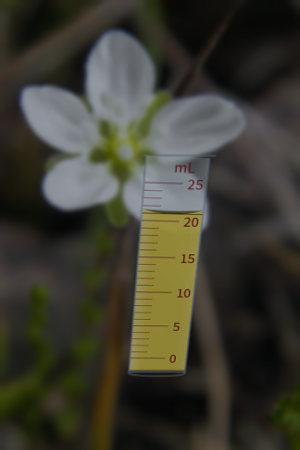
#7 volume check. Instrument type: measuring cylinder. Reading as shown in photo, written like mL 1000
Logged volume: mL 21
